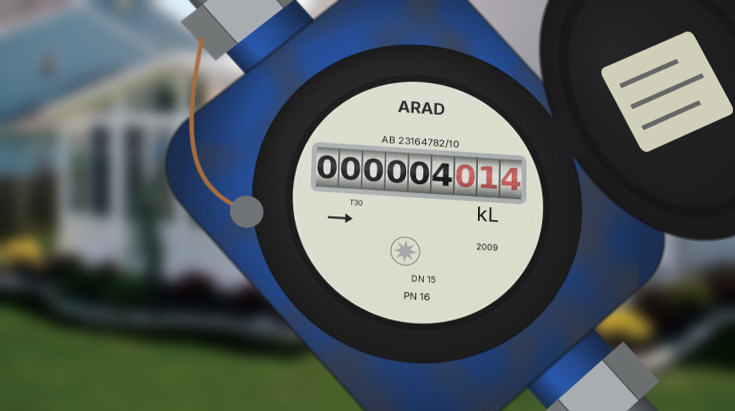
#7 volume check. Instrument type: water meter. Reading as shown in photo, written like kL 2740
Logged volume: kL 4.014
